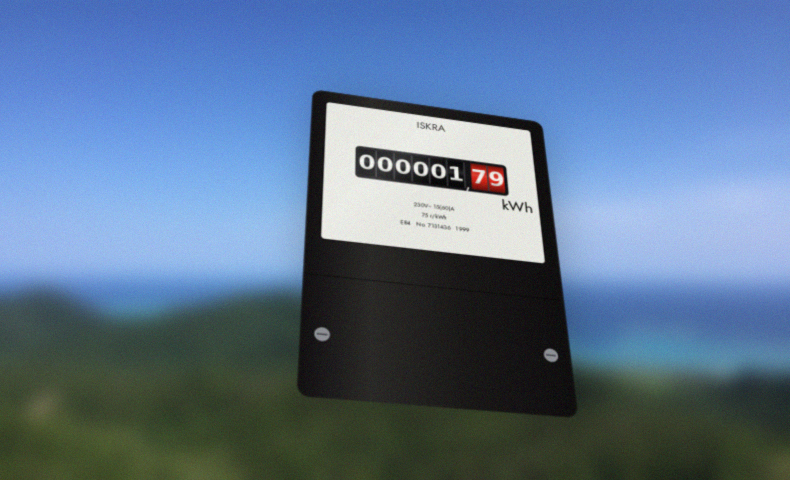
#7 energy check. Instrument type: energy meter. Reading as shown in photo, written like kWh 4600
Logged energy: kWh 1.79
